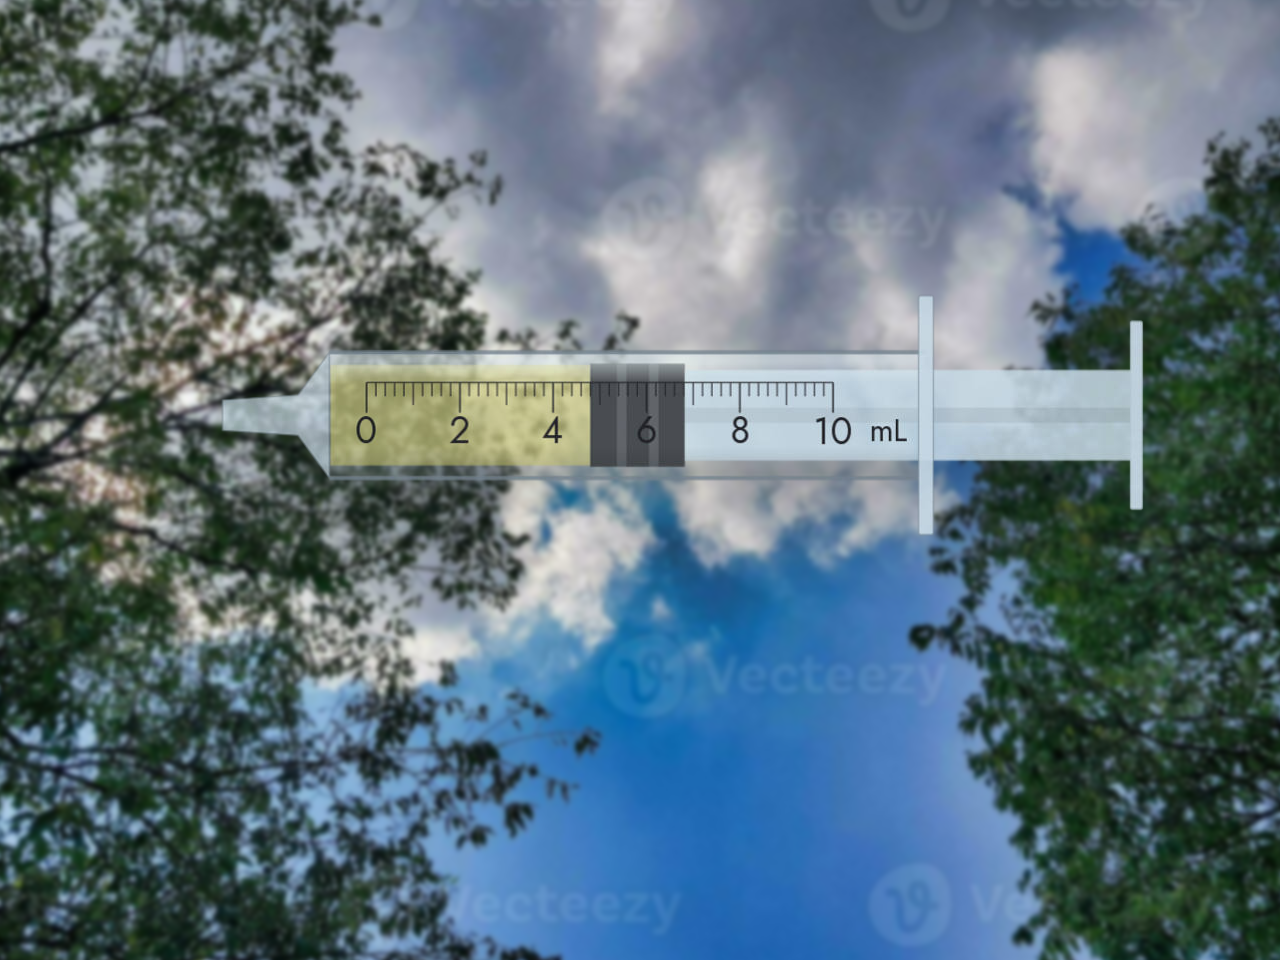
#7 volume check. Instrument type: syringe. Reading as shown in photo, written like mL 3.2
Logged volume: mL 4.8
